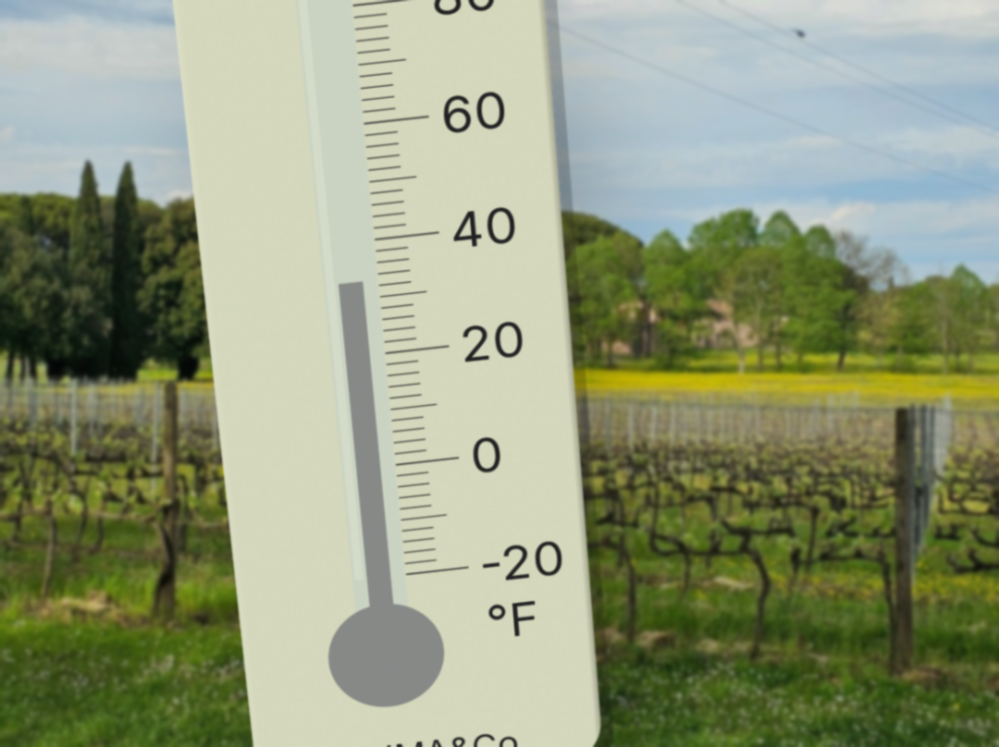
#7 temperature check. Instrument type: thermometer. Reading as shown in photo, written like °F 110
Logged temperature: °F 33
